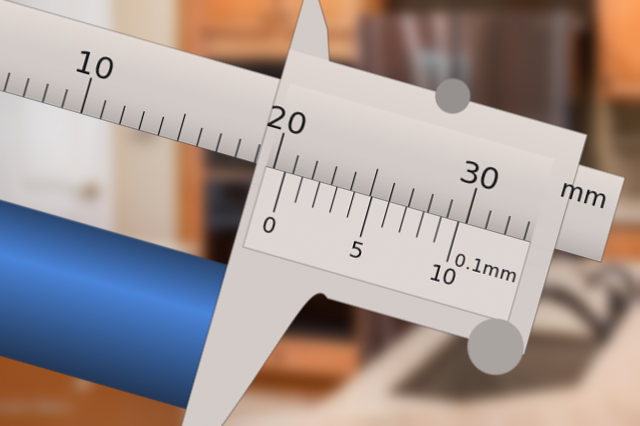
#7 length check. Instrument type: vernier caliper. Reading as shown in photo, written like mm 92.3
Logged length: mm 20.6
